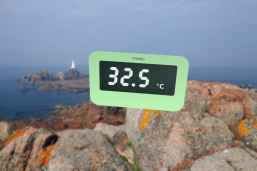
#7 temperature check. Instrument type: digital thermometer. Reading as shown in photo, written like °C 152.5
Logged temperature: °C 32.5
